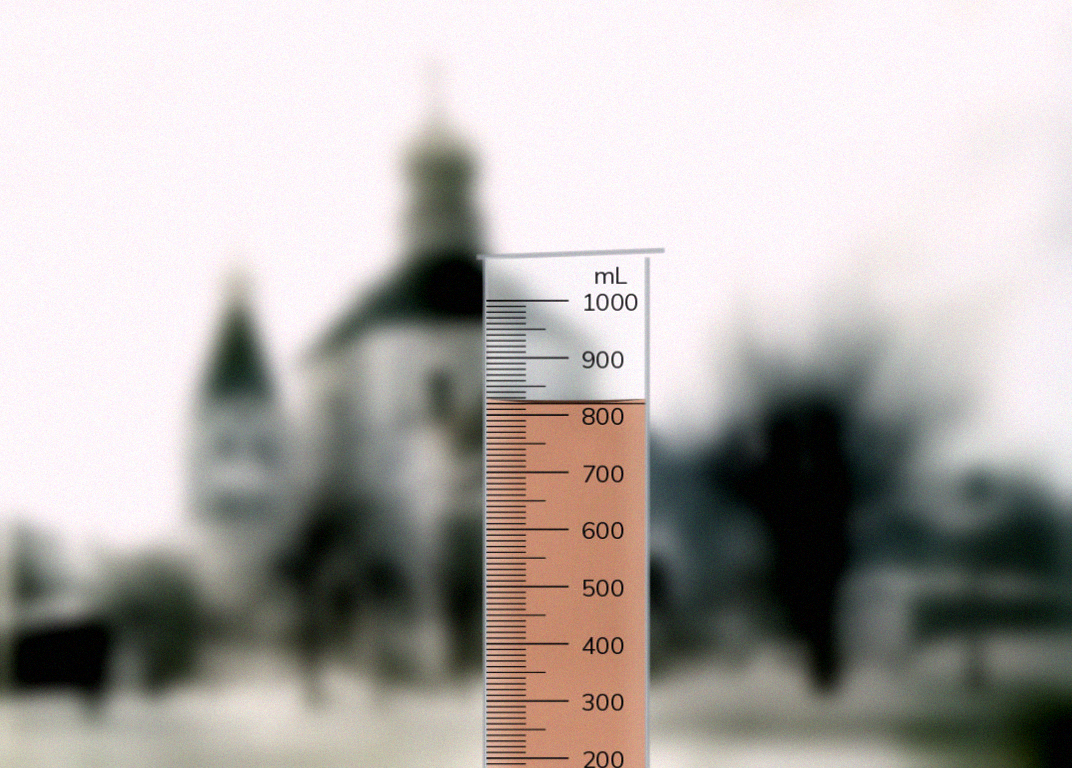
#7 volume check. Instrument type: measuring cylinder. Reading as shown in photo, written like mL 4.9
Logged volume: mL 820
